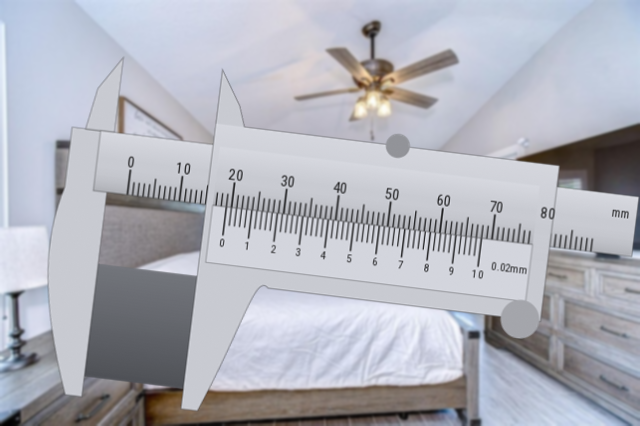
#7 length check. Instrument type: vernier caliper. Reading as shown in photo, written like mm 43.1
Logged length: mm 19.0
